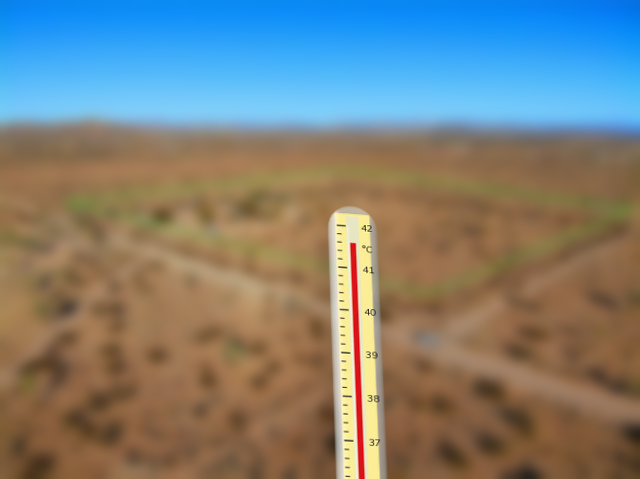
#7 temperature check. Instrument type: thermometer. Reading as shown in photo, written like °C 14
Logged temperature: °C 41.6
